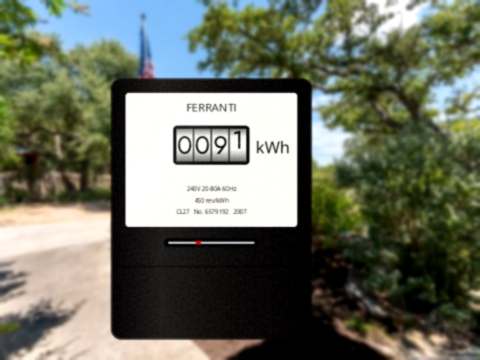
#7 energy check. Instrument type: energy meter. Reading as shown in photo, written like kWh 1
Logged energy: kWh 91
